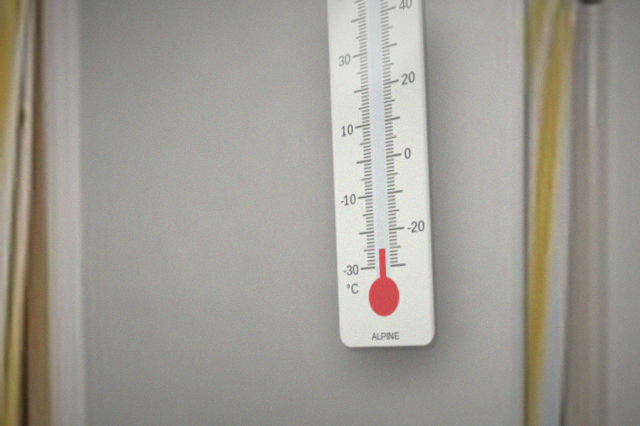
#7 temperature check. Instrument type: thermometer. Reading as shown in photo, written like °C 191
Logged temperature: °C -25
